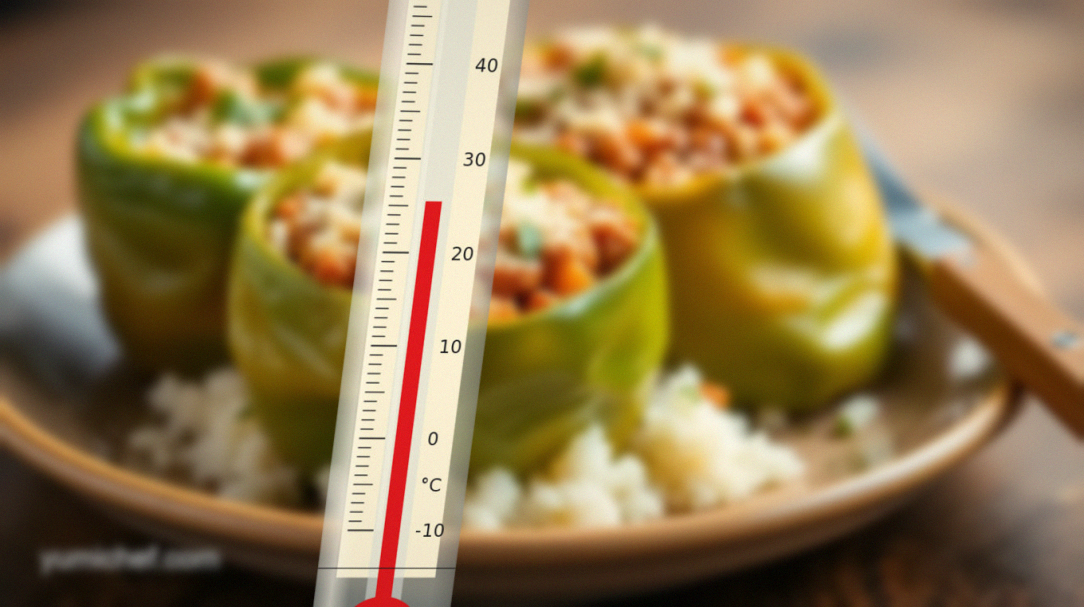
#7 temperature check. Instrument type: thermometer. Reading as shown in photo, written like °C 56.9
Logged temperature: °C 25.5
